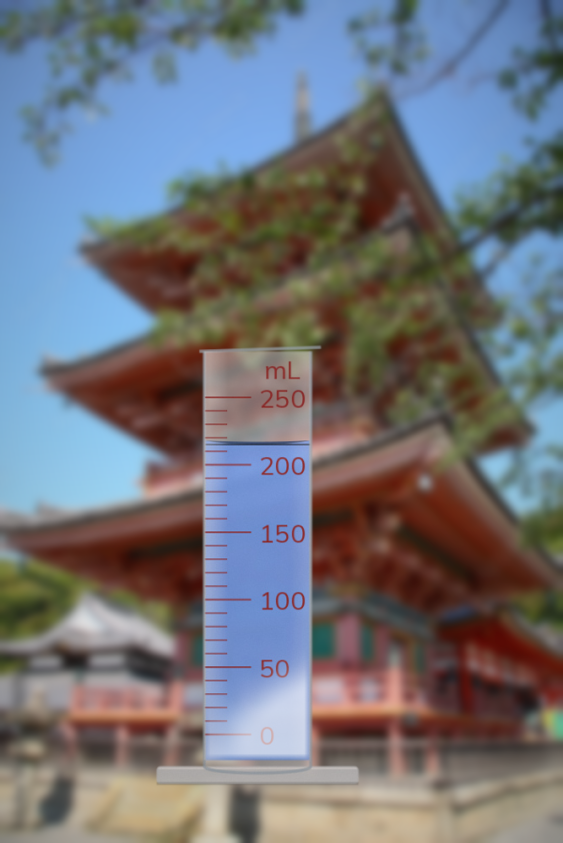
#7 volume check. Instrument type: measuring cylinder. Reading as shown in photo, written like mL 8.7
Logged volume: mL 215
